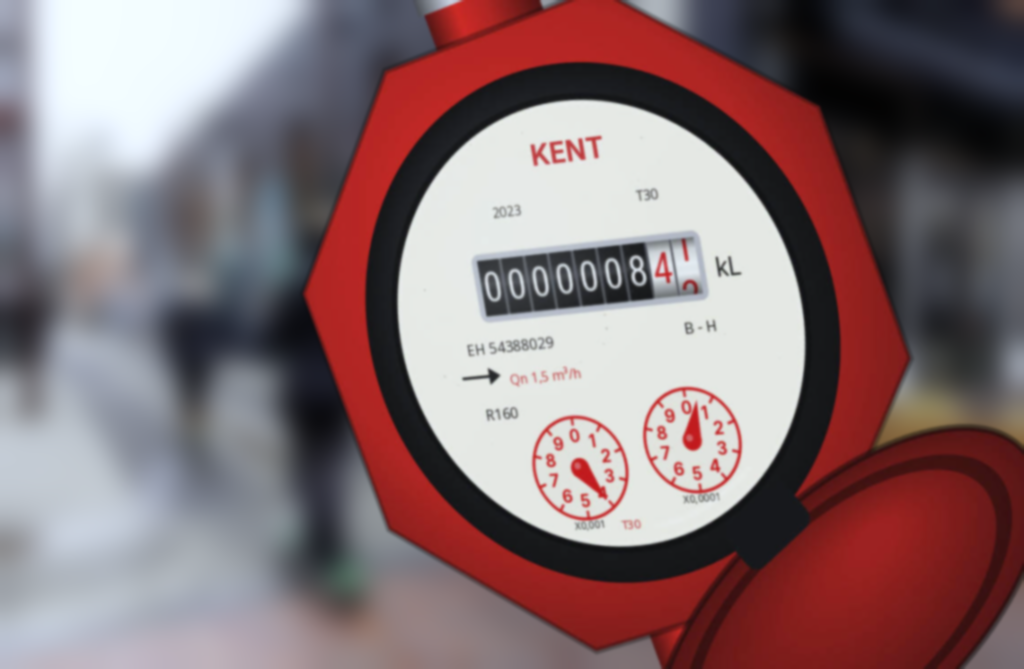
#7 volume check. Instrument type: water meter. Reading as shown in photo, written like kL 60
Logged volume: kL 8.4140
